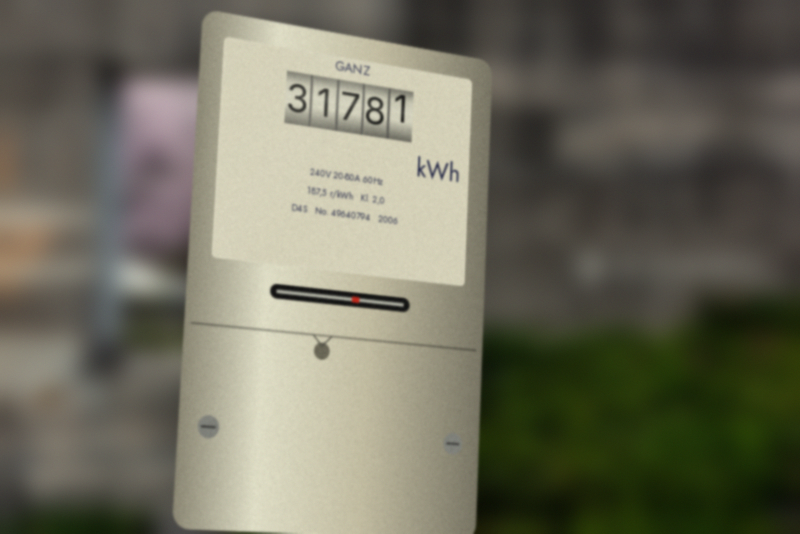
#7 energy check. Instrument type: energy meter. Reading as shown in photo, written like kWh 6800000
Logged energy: kWh 31781
